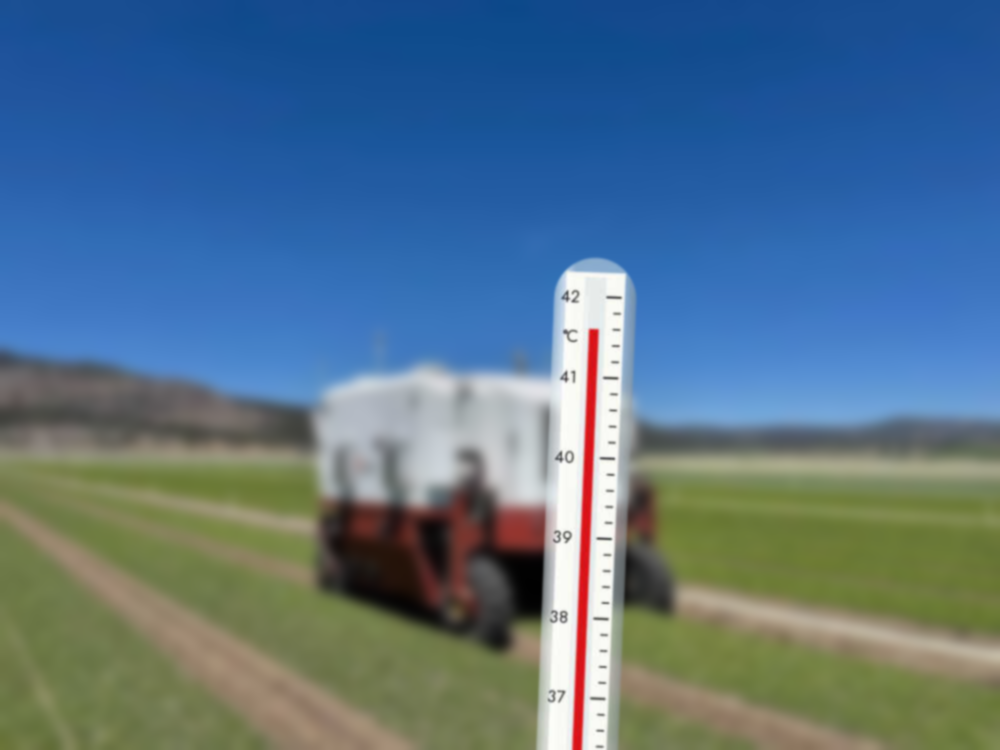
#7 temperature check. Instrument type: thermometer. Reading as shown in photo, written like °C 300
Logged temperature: °C 41.6
